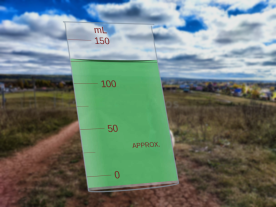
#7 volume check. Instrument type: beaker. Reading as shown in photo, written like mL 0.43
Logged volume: mL 125
